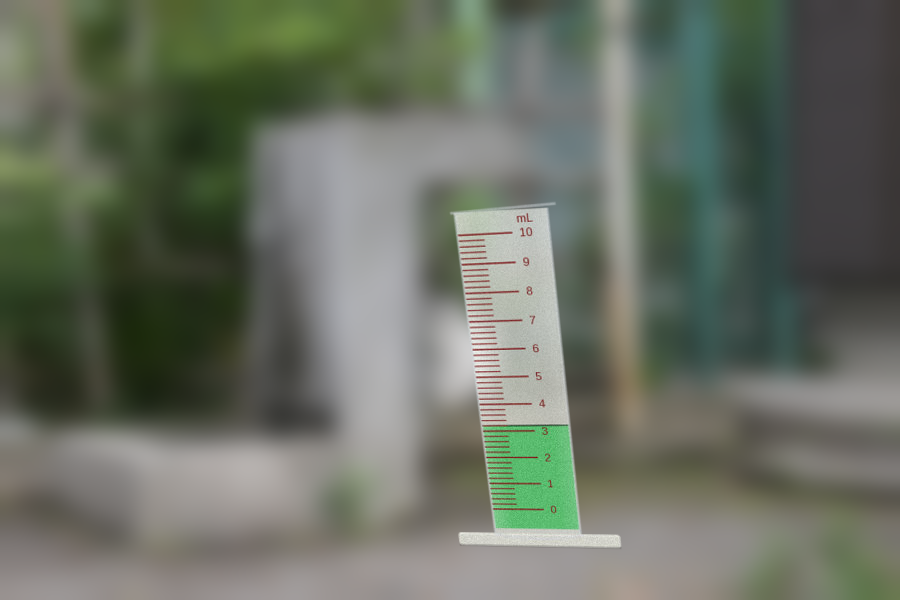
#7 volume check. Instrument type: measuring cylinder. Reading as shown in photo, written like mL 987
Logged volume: mL 3.2
